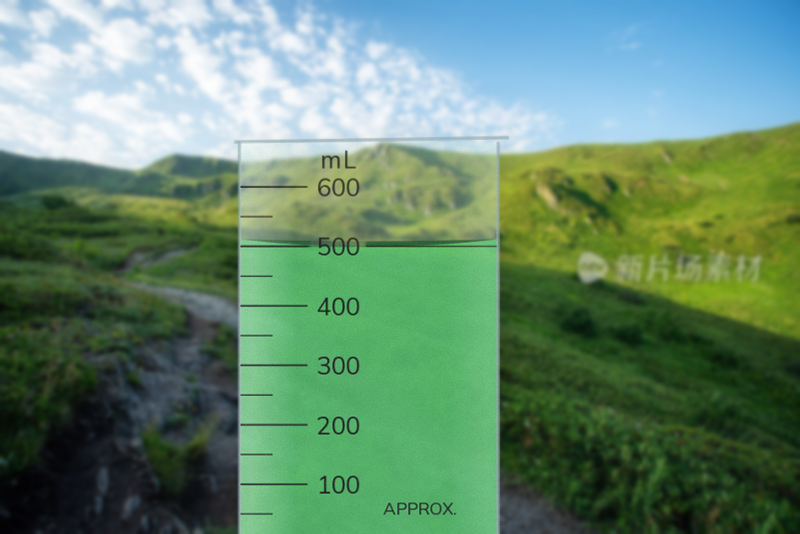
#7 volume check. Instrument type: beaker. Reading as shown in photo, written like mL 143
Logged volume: mL 500
